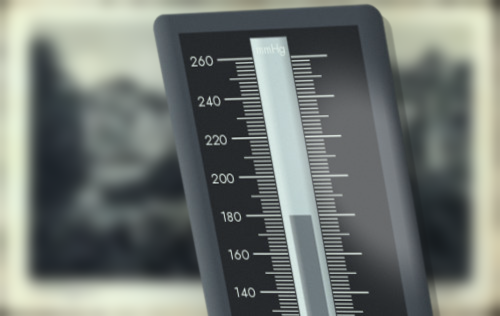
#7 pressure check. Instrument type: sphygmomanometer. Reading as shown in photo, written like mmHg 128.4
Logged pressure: mmHg 180
